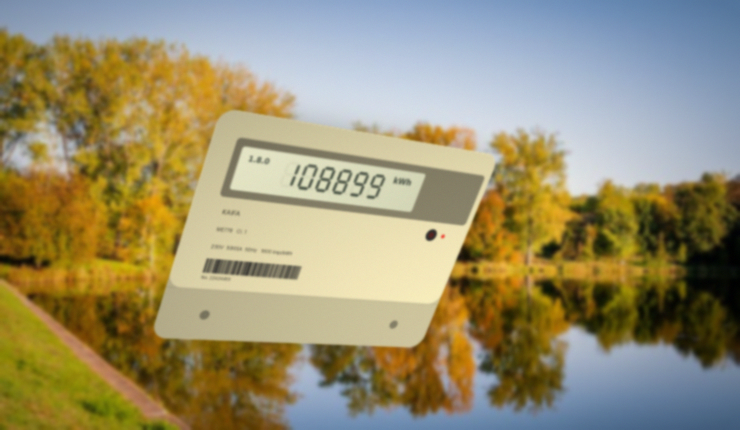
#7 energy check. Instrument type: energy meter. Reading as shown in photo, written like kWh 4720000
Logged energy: kWh 108899
